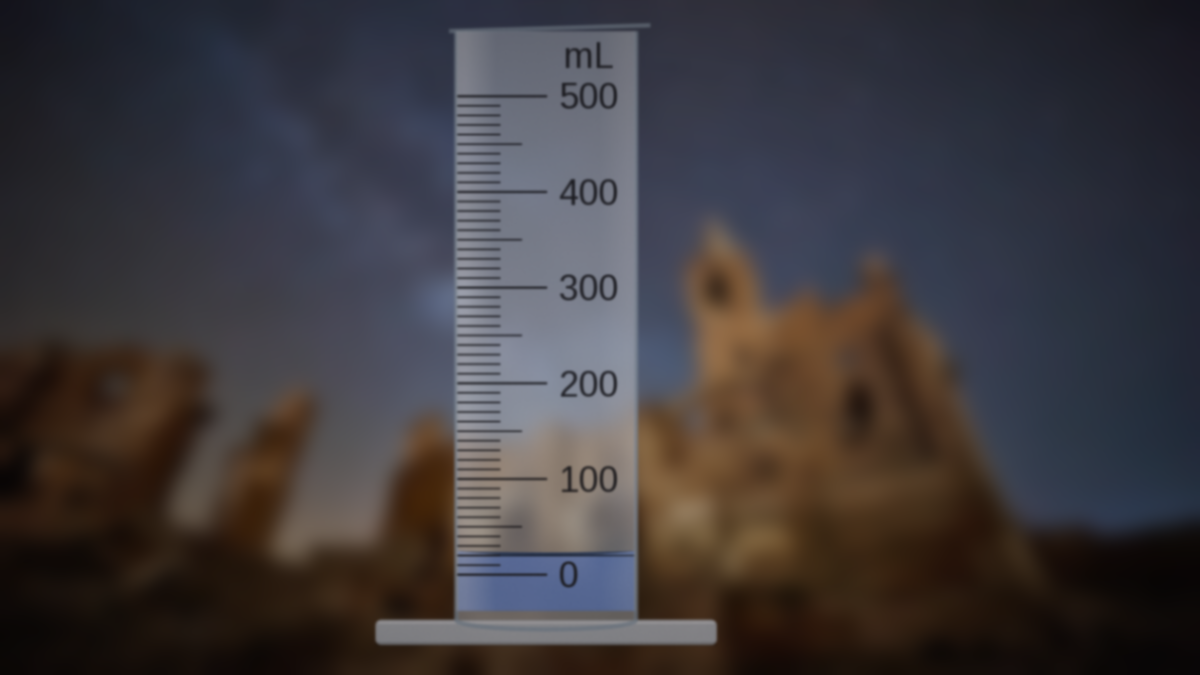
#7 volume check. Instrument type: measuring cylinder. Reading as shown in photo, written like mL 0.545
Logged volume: mL 20
